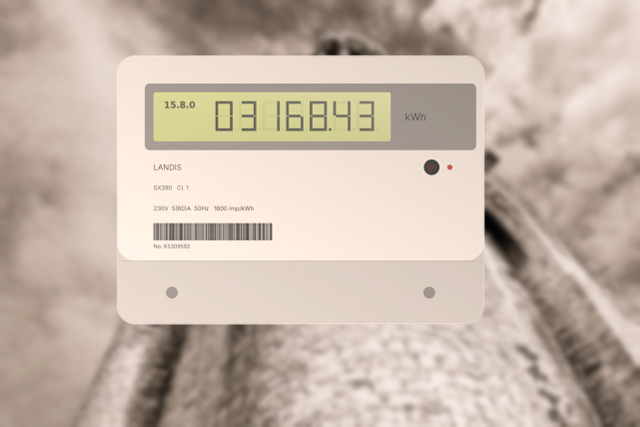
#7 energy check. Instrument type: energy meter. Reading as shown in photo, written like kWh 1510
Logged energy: kWh 3168.43
